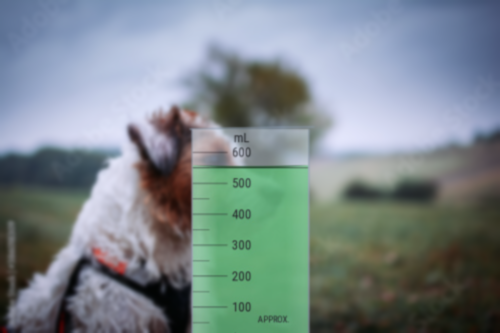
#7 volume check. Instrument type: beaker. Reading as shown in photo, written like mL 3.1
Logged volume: mL 550
